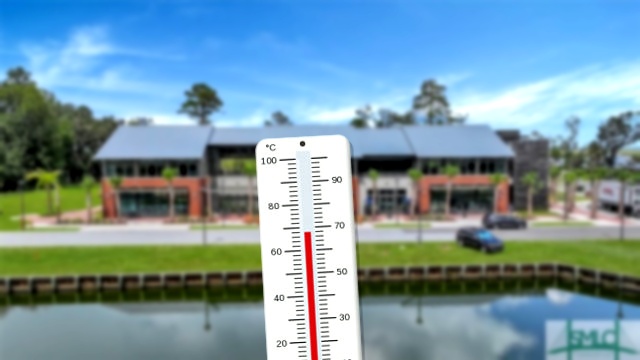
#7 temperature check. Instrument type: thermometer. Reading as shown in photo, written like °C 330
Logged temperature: °C 68
